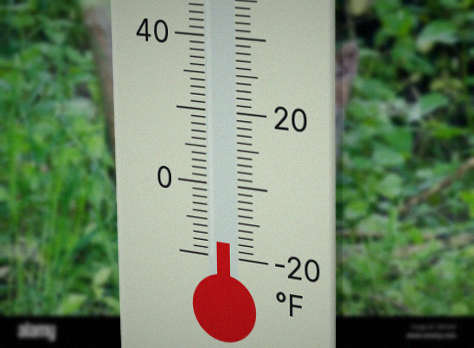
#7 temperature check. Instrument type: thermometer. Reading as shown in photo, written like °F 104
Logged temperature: °F -16
